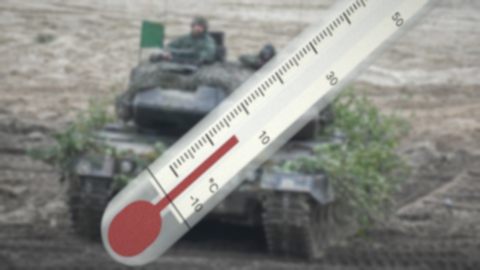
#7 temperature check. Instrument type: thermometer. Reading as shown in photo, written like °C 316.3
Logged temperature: °C 5
